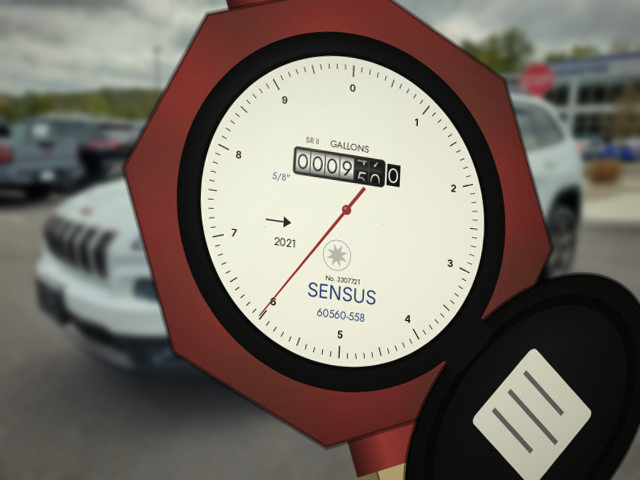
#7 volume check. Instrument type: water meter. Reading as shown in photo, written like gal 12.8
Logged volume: gal 9496.0
